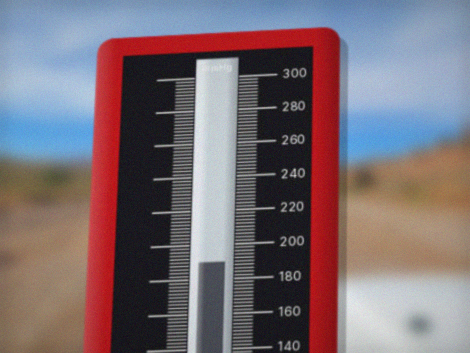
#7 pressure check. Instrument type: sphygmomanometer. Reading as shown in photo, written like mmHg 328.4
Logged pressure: mmHg 190
